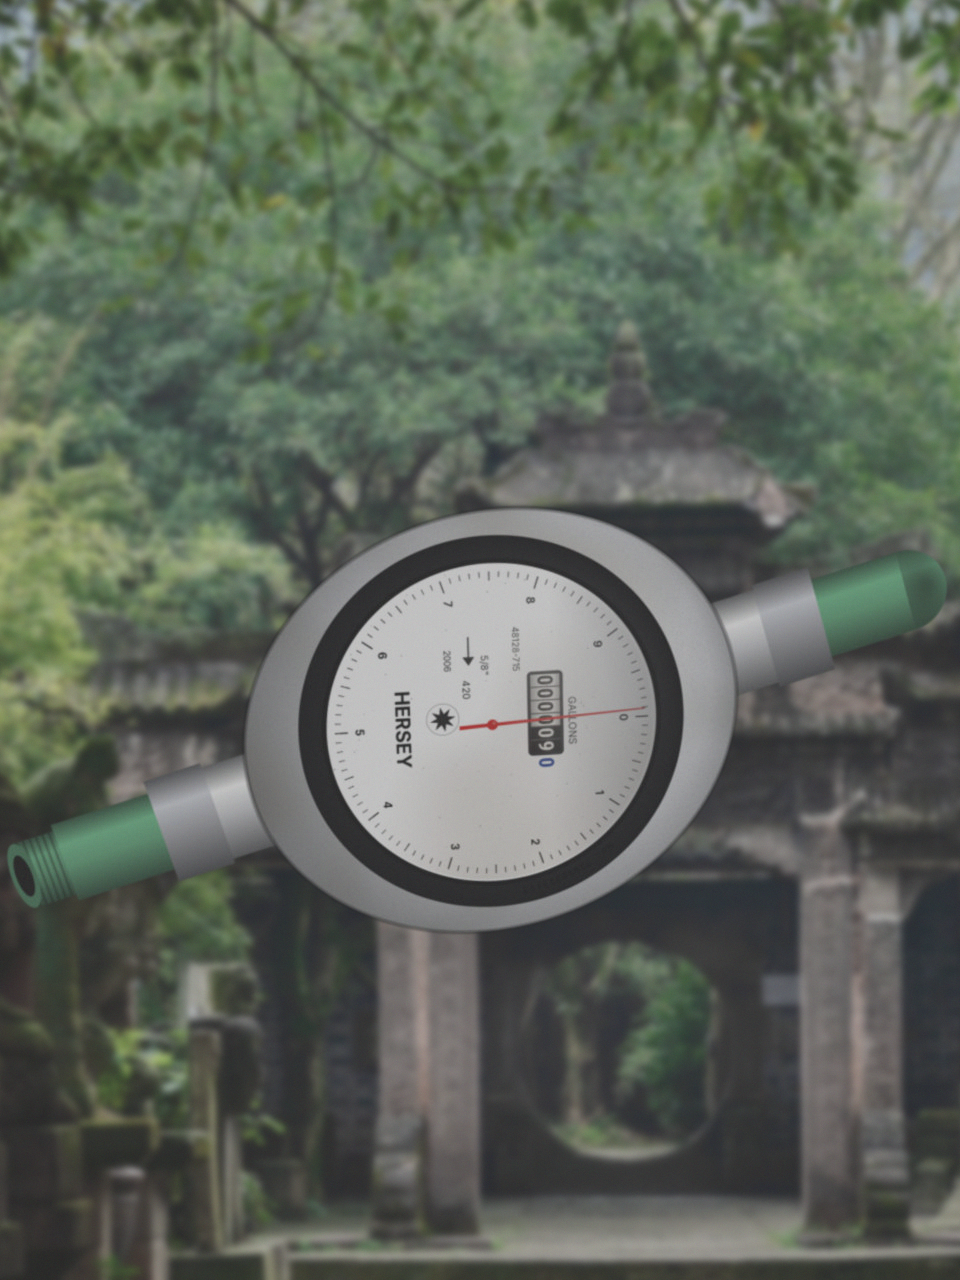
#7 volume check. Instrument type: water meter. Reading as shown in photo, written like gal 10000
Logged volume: gal 89.9
